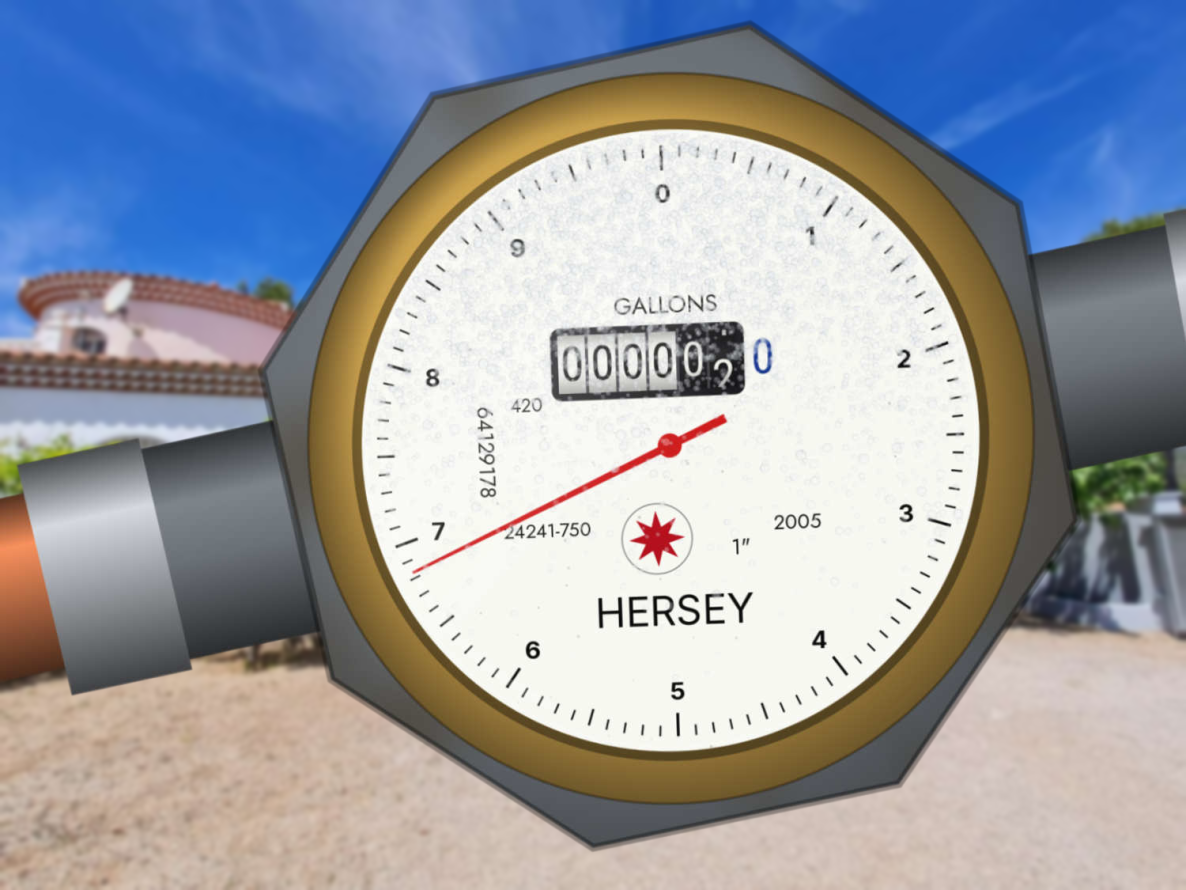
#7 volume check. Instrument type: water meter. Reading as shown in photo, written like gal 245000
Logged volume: gal 16.8
